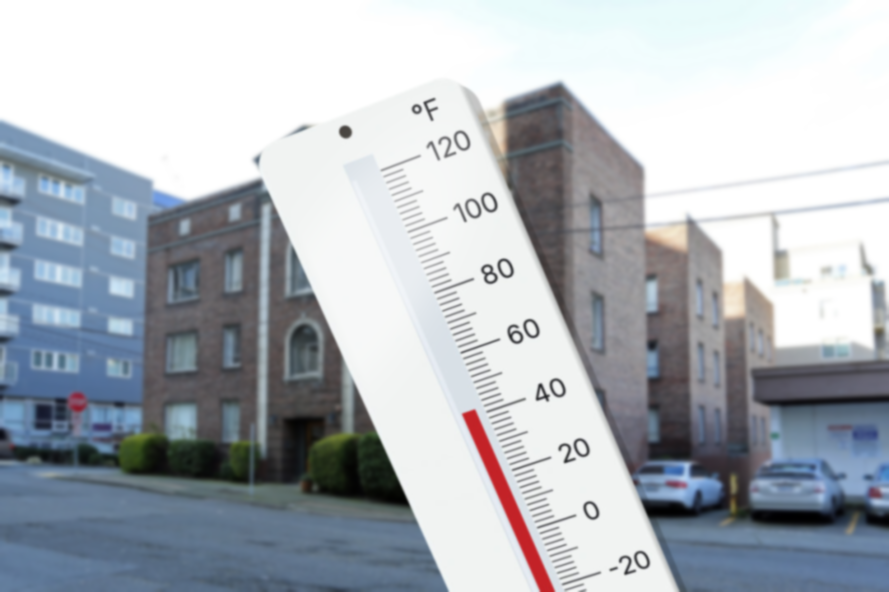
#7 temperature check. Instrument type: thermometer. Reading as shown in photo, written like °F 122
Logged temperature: °F 42
